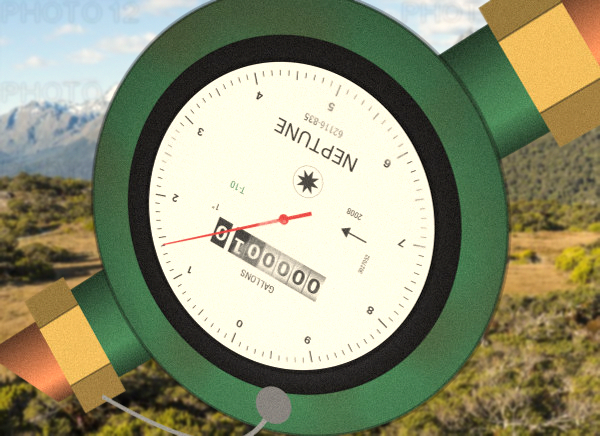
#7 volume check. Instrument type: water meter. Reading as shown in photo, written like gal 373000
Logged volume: gal 11.4
